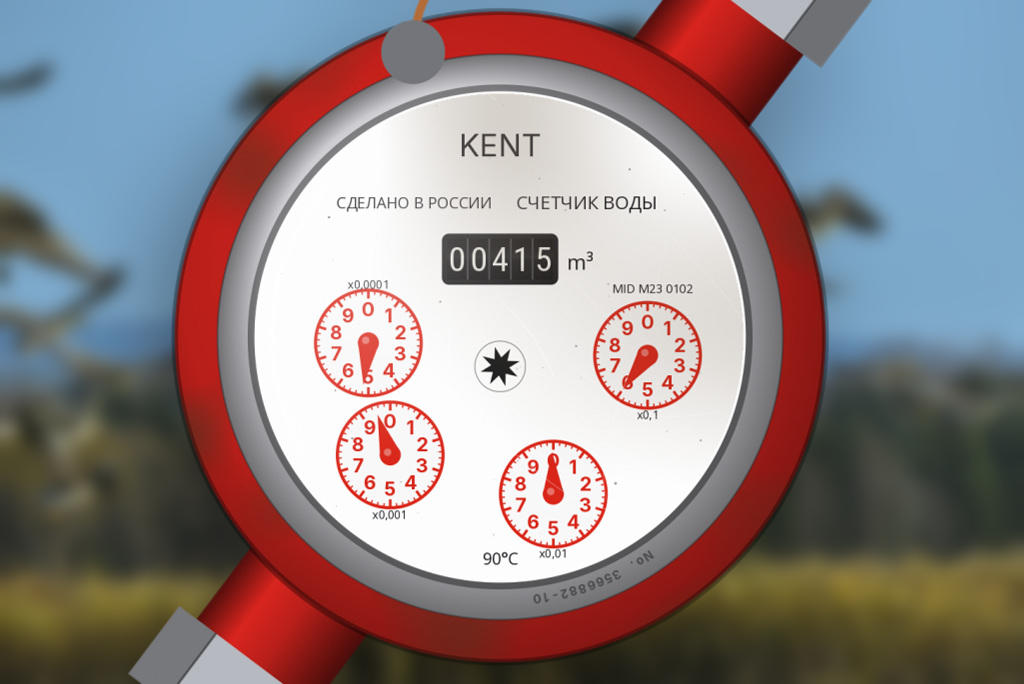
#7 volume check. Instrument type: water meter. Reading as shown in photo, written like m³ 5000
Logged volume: m³ 415.5995
